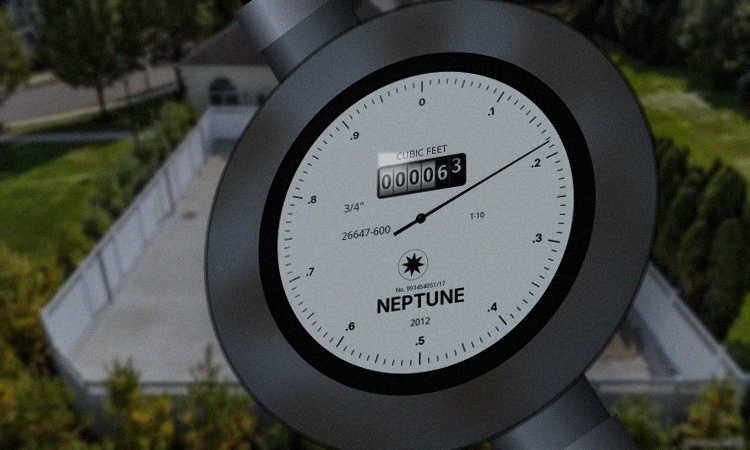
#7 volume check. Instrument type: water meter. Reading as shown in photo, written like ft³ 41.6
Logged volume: ft³ 63.18
